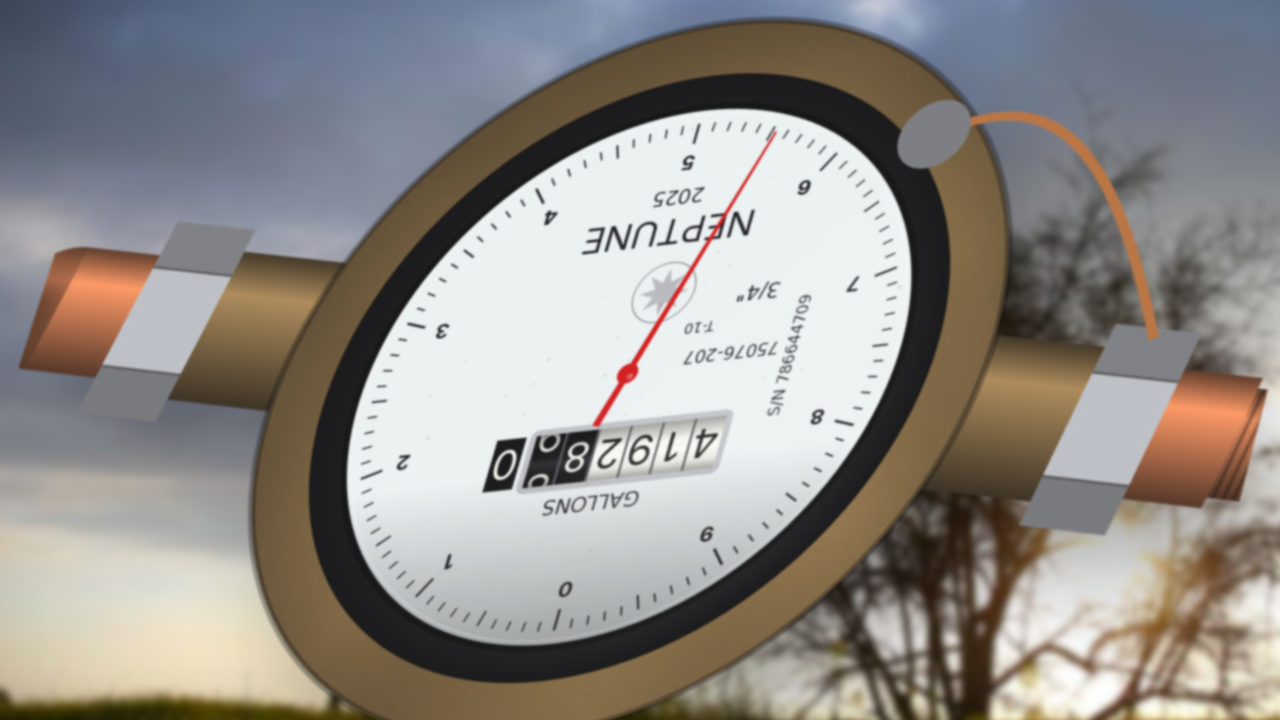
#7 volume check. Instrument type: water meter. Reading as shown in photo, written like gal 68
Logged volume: gal 4192885.5
